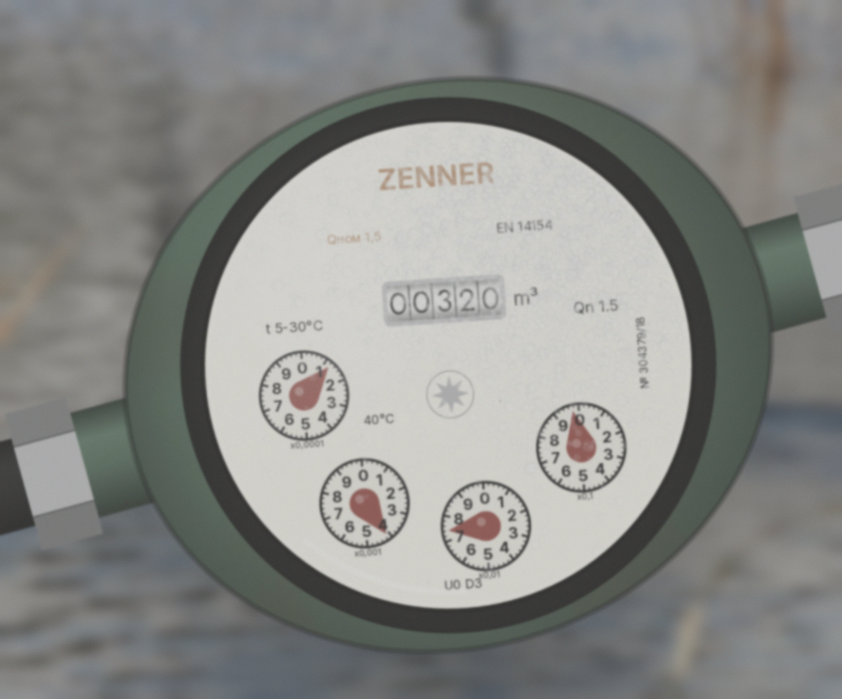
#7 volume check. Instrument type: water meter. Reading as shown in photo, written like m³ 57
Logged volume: m³ 319.9741
